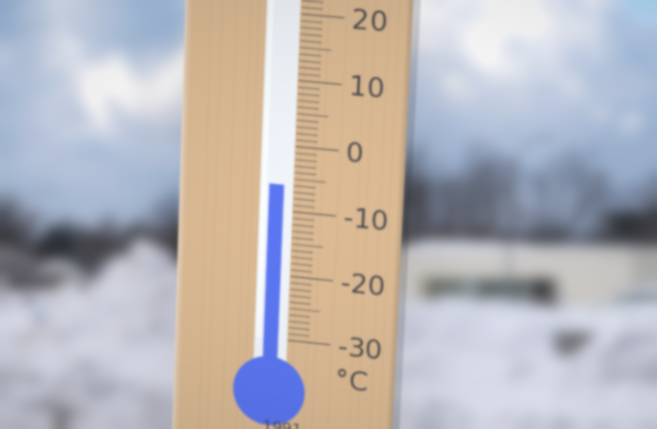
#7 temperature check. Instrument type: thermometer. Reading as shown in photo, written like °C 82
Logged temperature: °C -6
